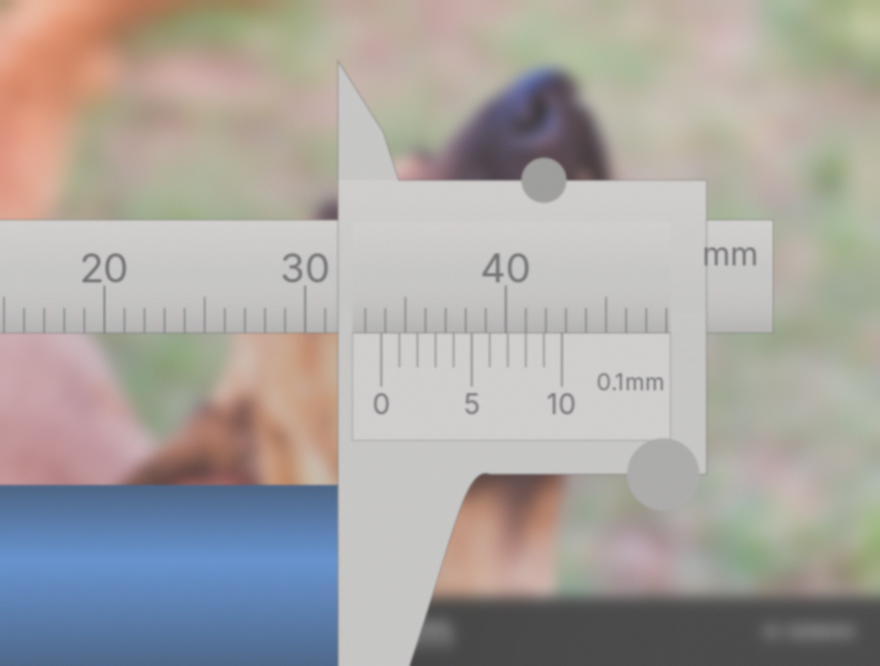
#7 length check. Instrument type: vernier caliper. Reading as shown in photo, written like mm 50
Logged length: mm 33.8
